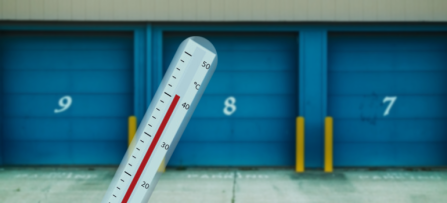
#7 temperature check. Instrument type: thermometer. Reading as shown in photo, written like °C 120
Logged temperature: °C 41
